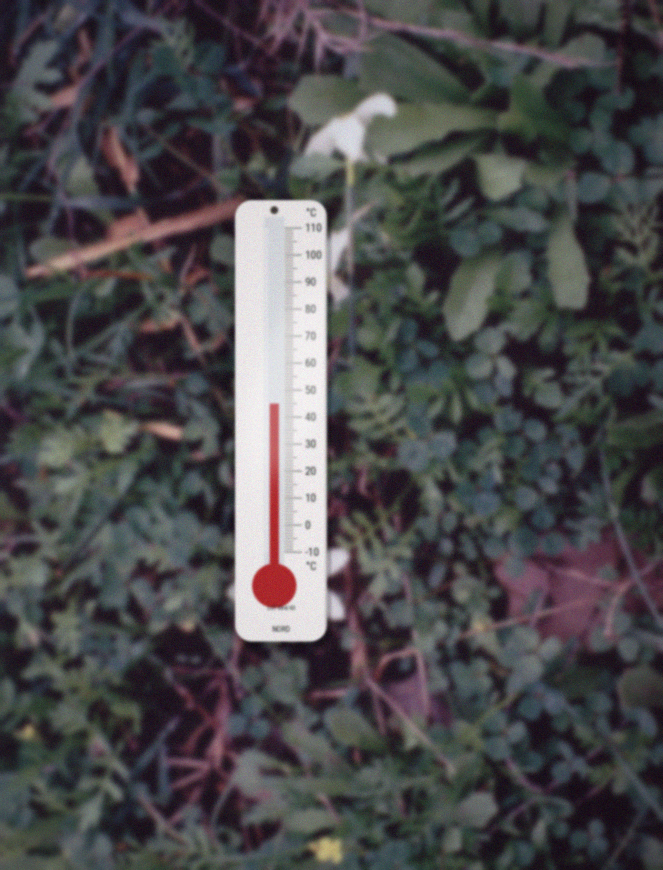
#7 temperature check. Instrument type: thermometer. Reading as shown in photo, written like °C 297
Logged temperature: °C 45
